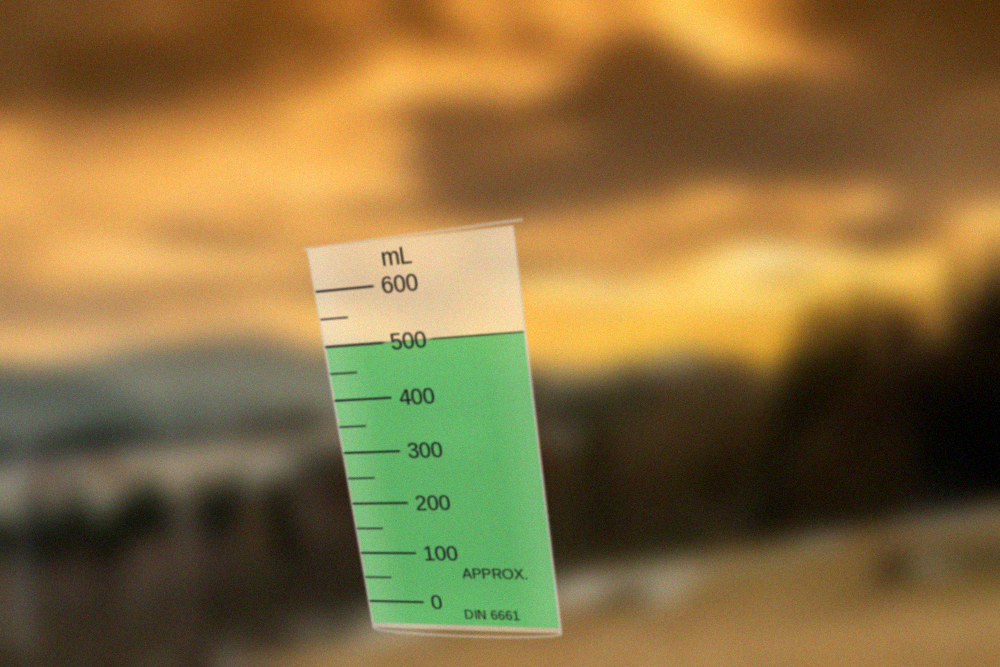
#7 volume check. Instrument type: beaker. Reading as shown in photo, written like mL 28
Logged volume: mL 500
